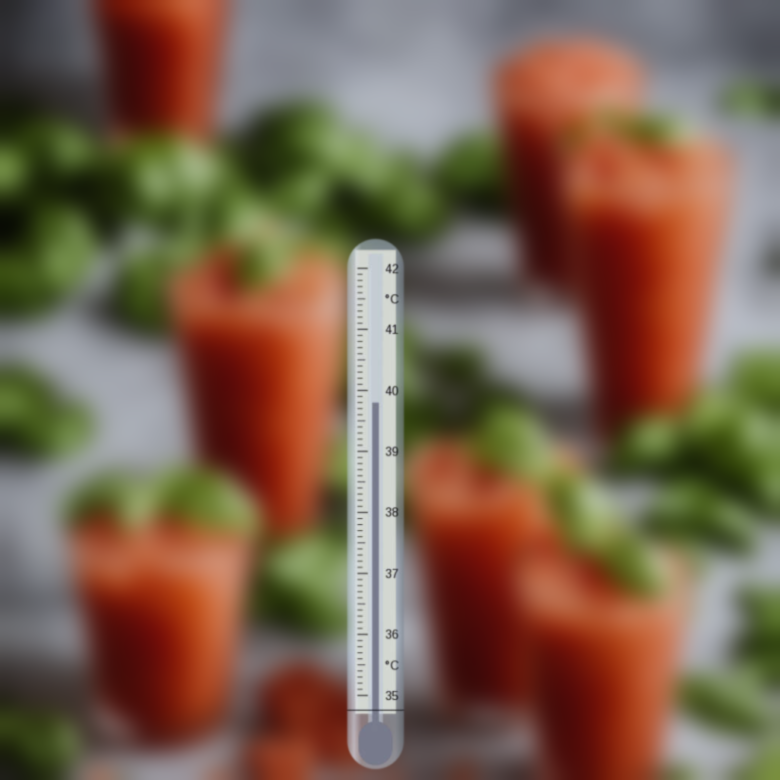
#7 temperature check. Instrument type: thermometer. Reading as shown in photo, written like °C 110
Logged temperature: °C 39.8
